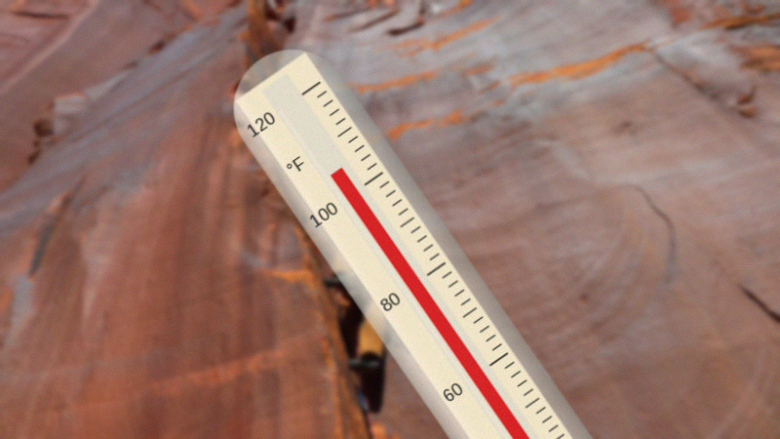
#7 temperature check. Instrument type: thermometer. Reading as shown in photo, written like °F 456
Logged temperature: °F 105
